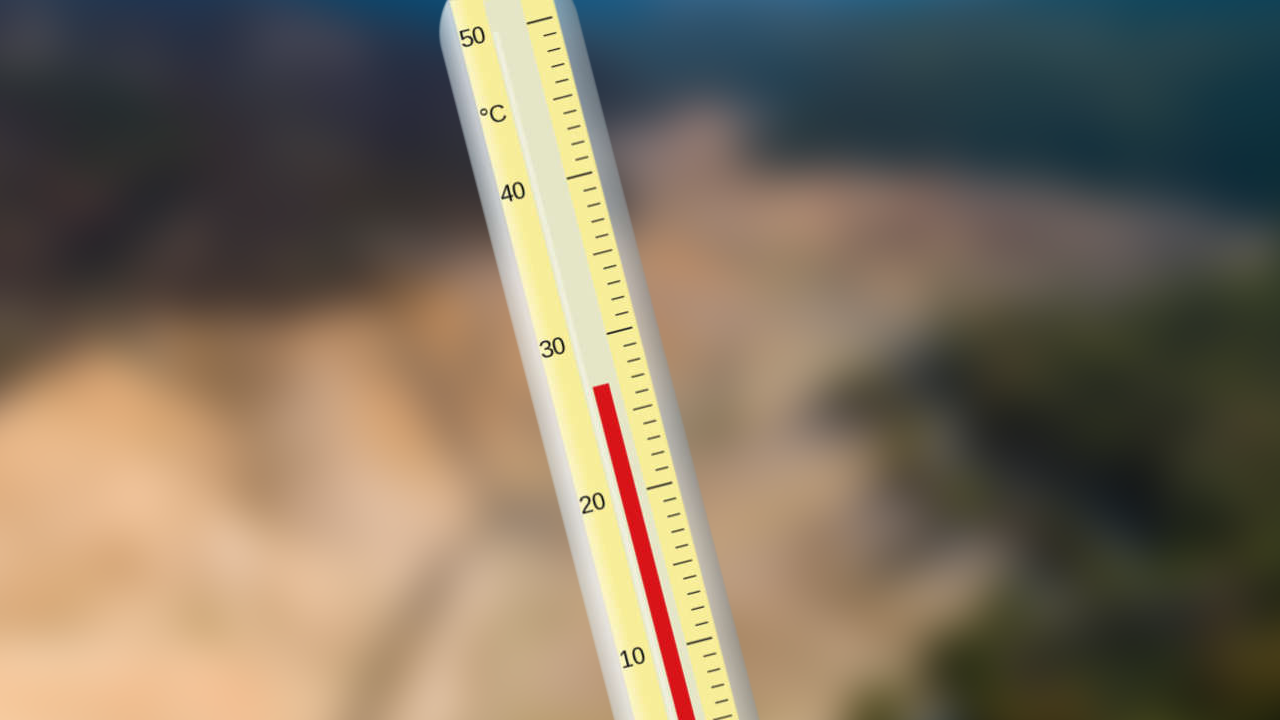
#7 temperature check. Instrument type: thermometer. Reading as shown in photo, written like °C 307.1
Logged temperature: °C 27
